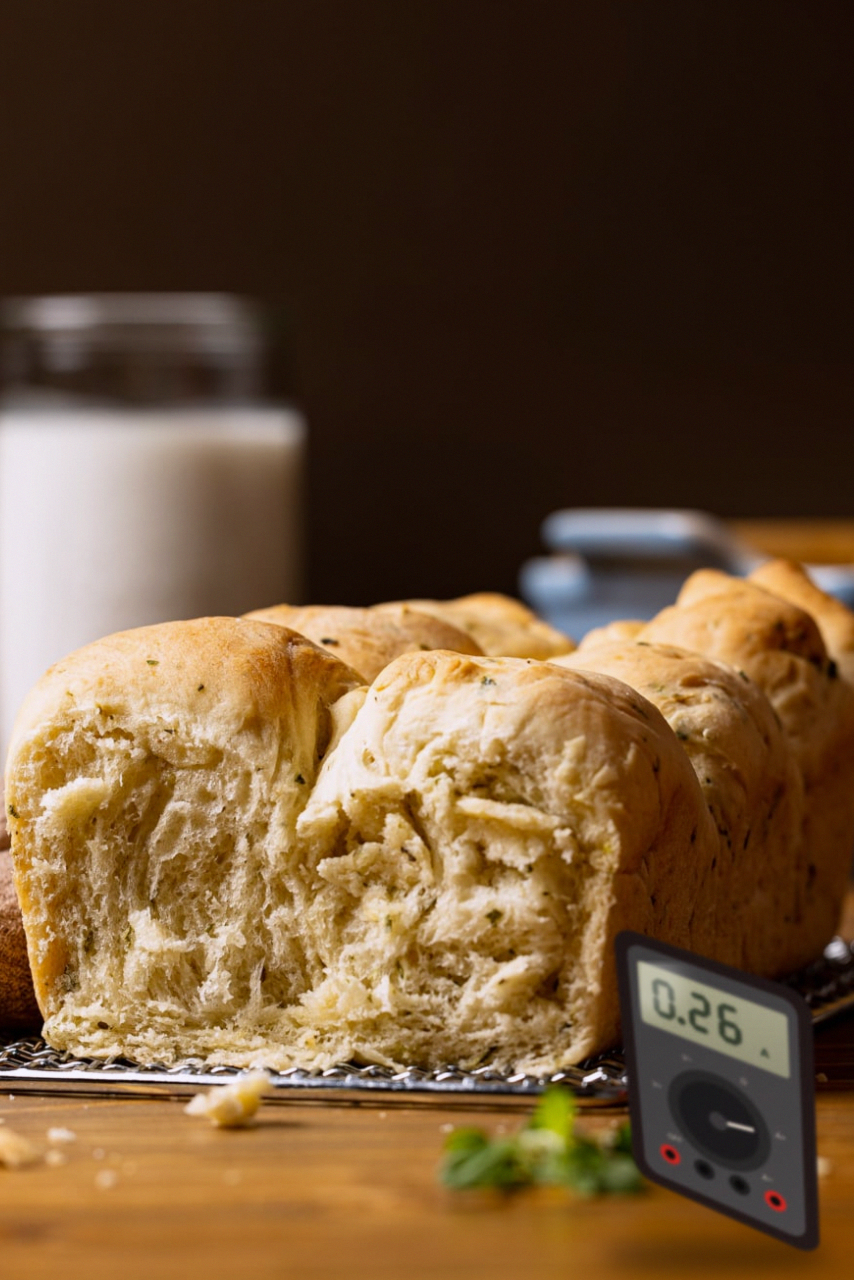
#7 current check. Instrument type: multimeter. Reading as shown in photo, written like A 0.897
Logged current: A 0.26
